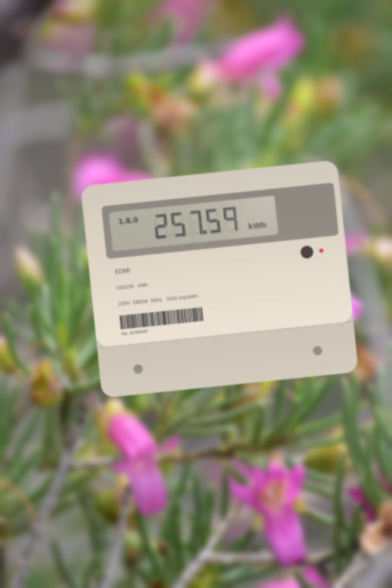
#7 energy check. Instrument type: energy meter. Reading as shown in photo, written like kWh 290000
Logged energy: kWh 257.59
